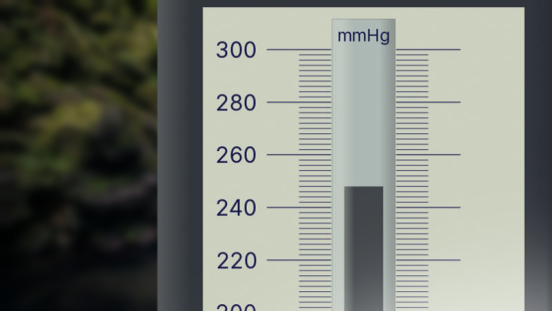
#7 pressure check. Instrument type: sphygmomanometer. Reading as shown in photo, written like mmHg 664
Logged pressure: mmHg 248
